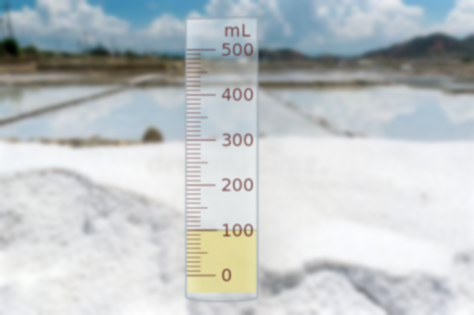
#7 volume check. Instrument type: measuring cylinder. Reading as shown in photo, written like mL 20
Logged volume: mL 100
